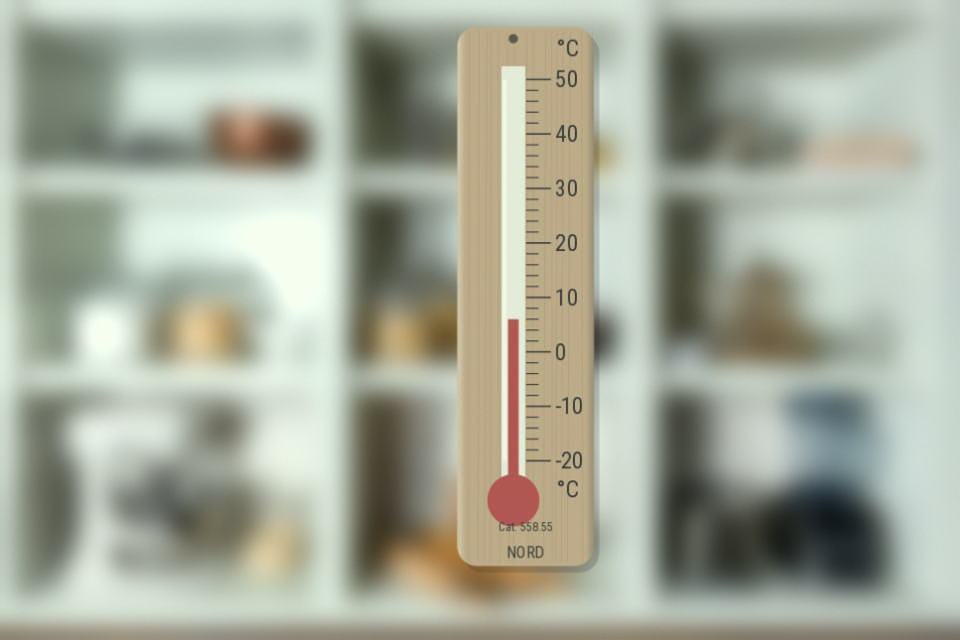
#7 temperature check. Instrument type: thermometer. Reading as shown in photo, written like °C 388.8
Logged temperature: °C 6
